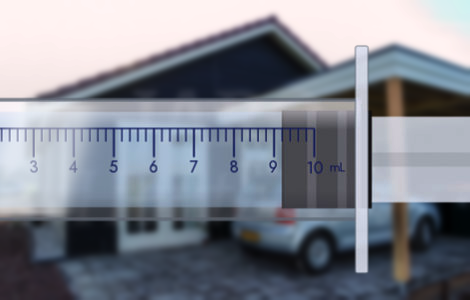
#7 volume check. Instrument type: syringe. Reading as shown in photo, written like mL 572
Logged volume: mL 9.2
